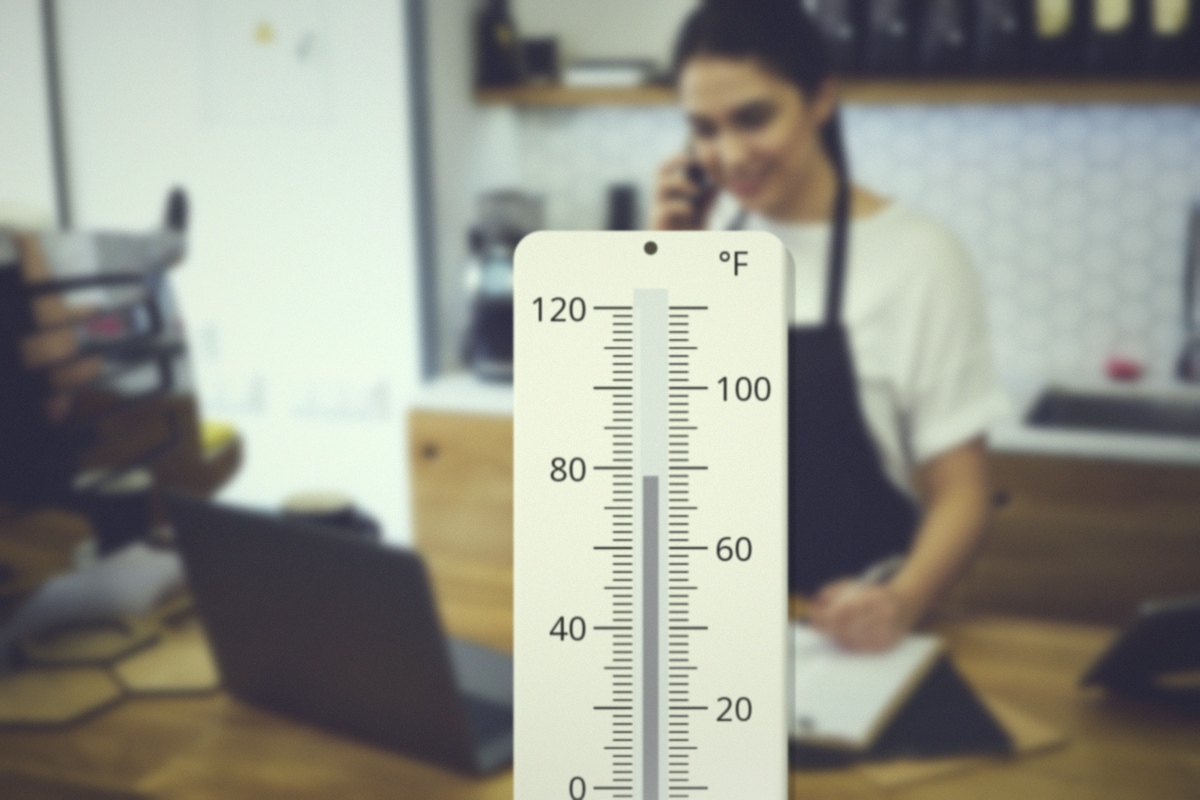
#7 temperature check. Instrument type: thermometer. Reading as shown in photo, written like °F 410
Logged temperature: °F 78
